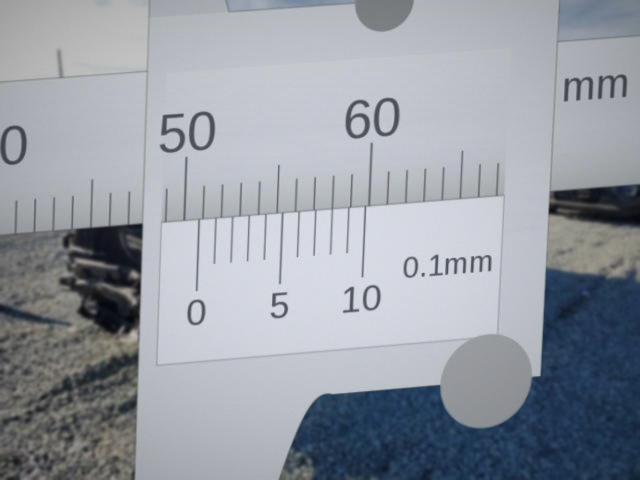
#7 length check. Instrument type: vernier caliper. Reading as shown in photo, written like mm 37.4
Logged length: mm 50.8
